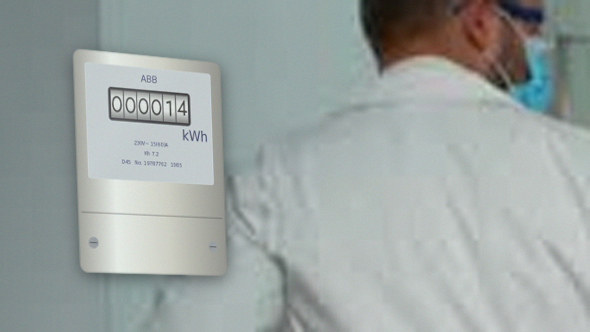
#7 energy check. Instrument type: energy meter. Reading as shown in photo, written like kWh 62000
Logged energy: kWh 14
